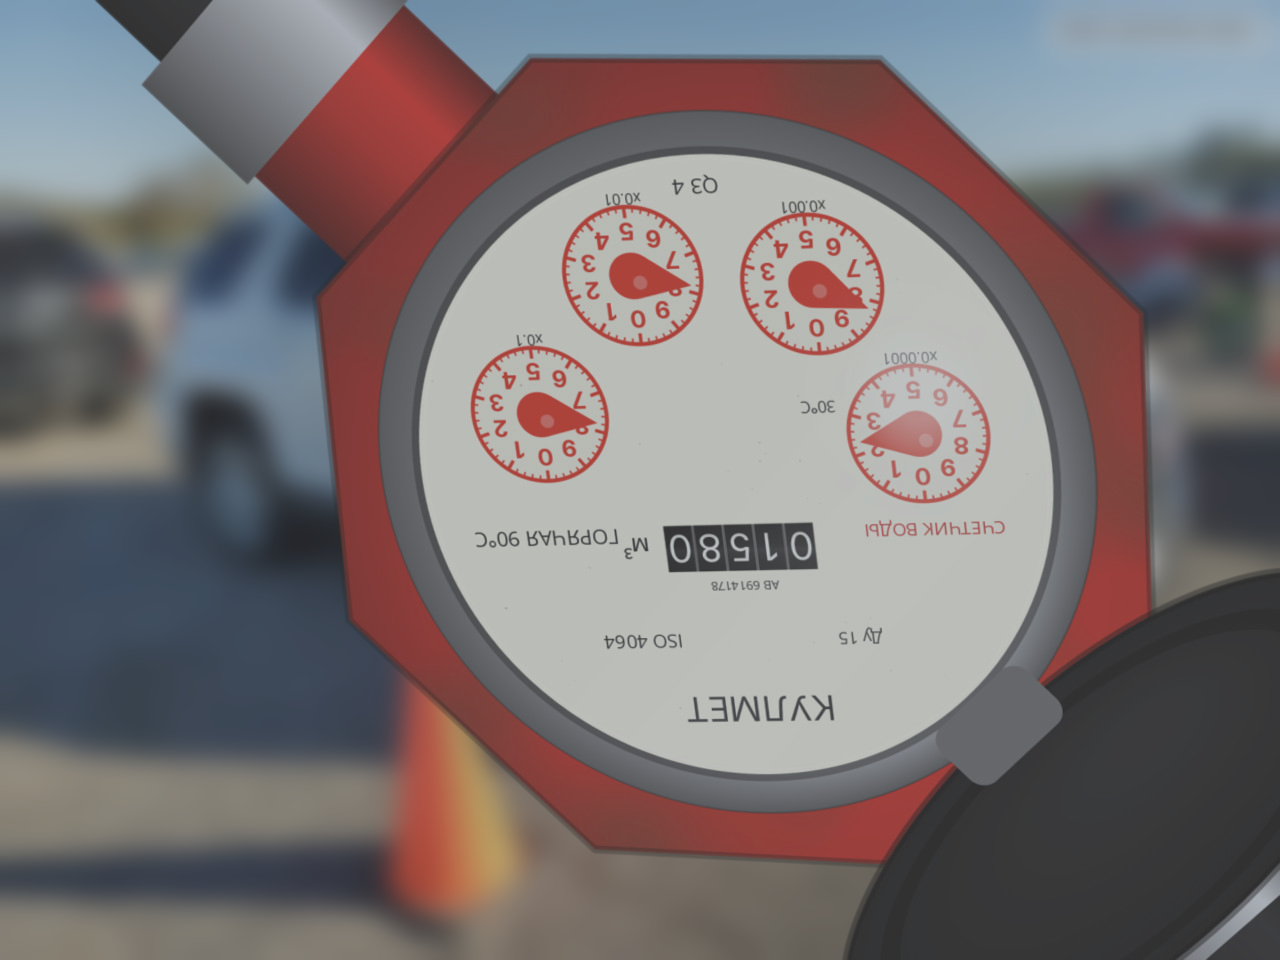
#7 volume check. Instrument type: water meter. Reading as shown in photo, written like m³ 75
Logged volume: m³ 1580.7782
